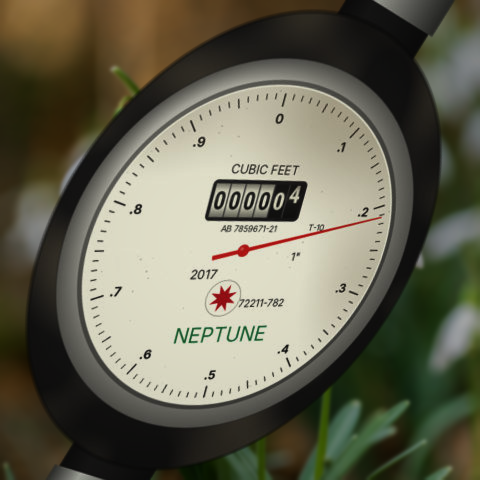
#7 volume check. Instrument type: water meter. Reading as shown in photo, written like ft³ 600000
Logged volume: ft³ 4.21
